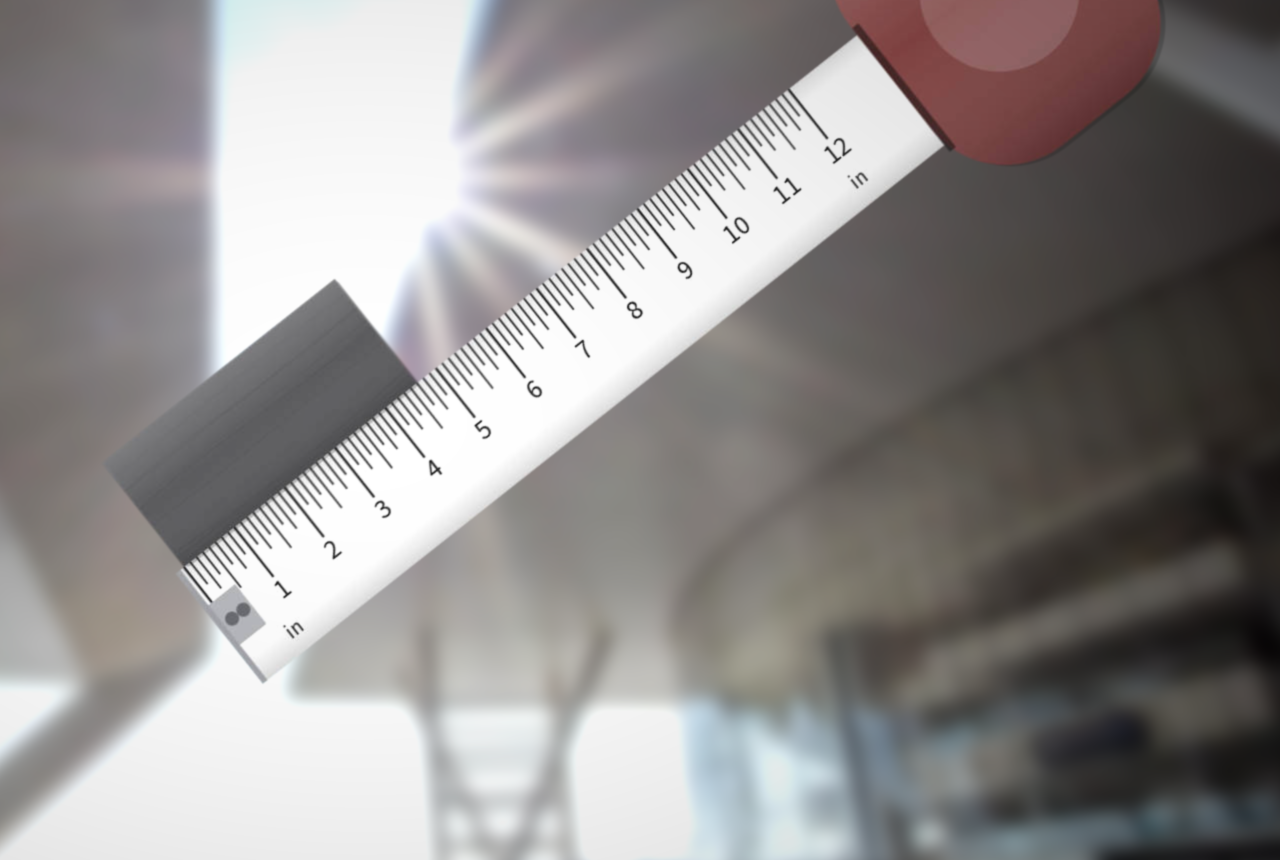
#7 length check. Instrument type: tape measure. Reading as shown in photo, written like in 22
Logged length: in 4.625
